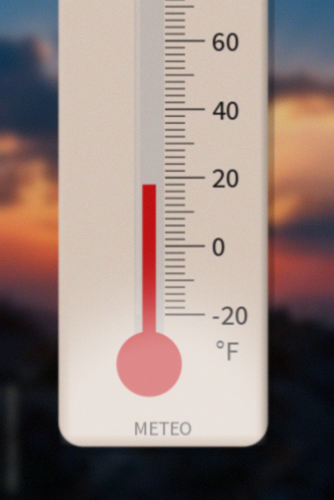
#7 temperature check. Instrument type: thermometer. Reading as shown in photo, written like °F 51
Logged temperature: °F 18
